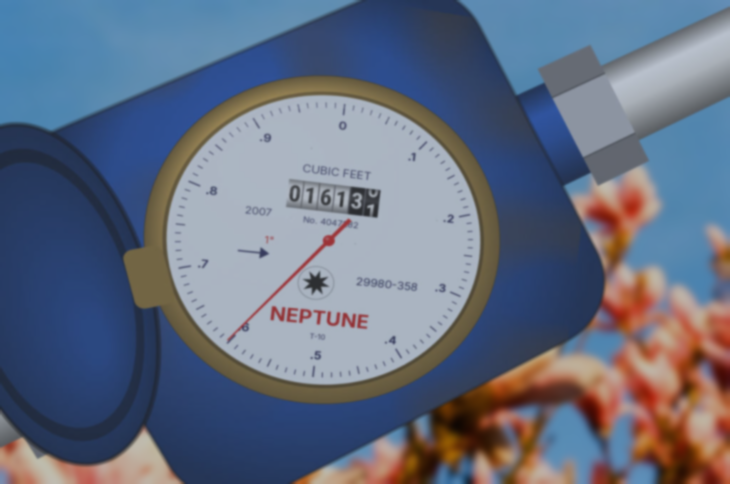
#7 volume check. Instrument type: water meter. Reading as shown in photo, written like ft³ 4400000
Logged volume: ft³ 16130.60
